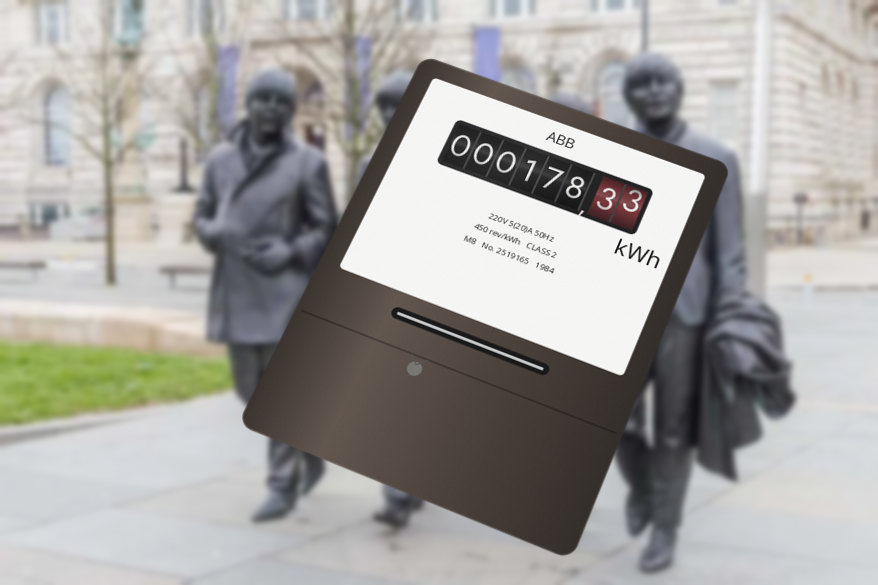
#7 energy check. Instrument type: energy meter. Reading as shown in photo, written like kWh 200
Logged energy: kWh 178.33
